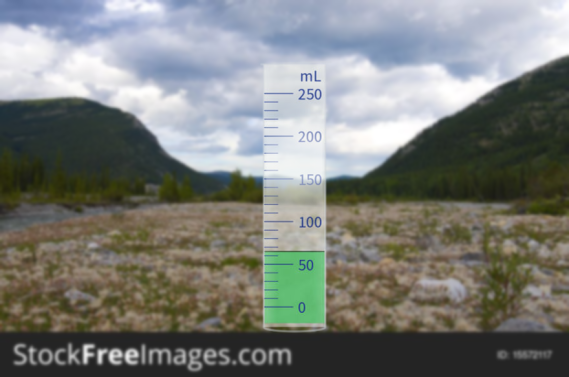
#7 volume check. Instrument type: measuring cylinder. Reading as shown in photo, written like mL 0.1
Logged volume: mL 65
